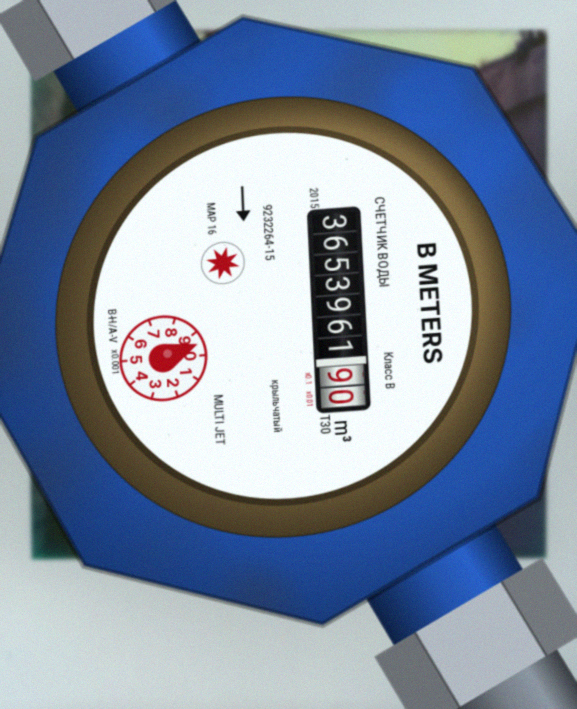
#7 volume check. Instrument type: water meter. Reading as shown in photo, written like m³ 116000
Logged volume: m³ 3653961.899
